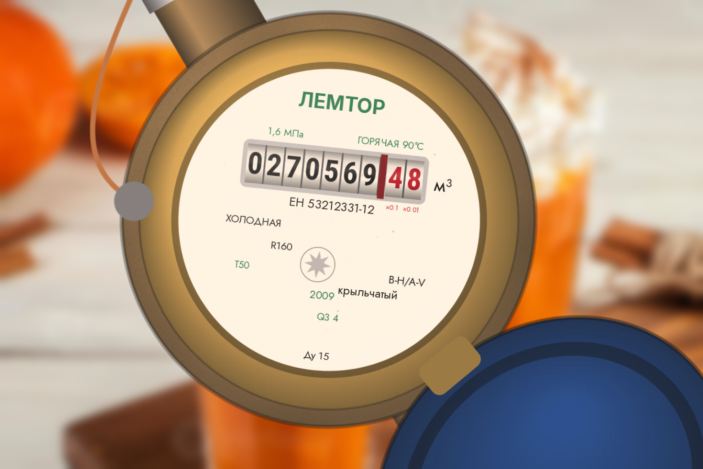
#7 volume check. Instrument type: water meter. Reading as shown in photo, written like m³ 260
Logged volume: m³ 270569.48
